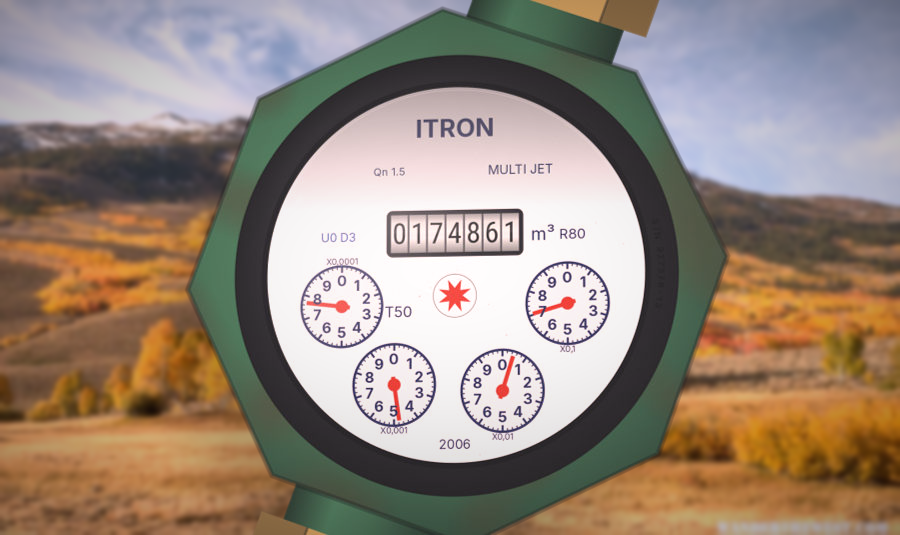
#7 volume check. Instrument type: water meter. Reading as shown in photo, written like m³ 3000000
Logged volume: m³ 174861.7047
